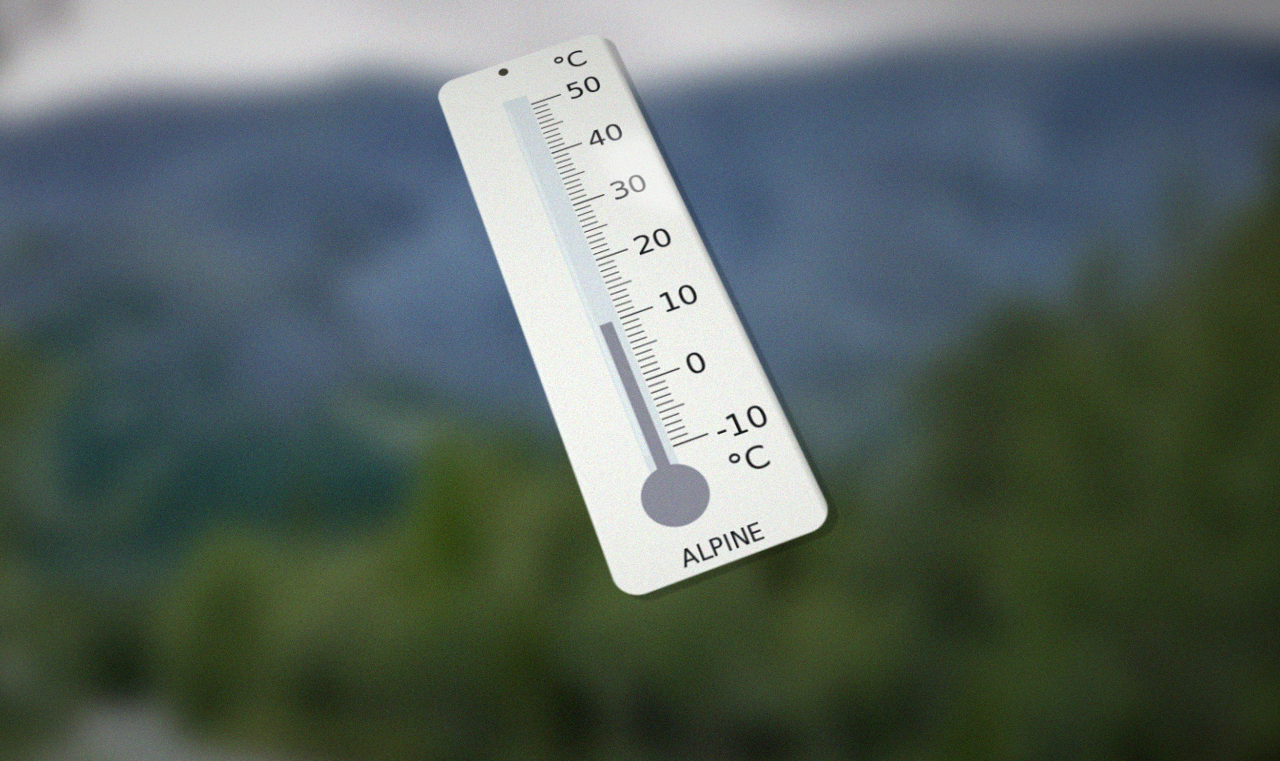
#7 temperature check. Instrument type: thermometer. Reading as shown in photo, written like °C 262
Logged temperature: °C 10
